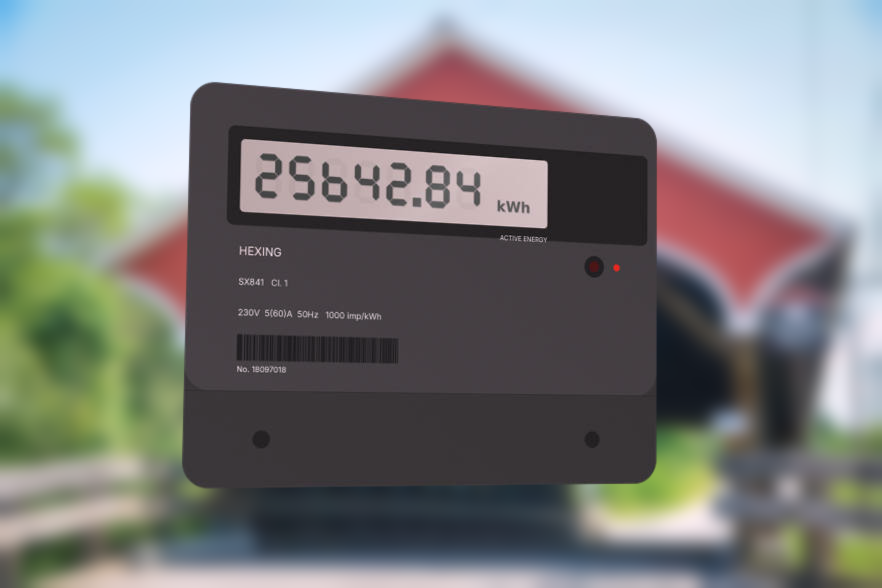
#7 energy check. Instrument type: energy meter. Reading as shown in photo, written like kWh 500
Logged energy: kWh 25642.84
